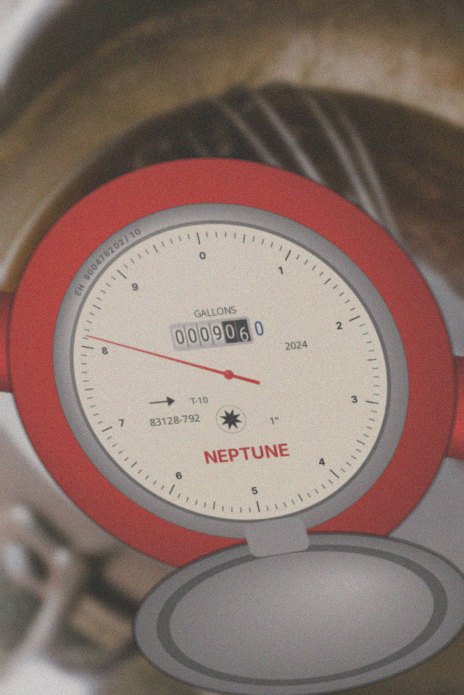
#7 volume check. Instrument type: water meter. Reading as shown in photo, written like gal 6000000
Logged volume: gal 9058.1
